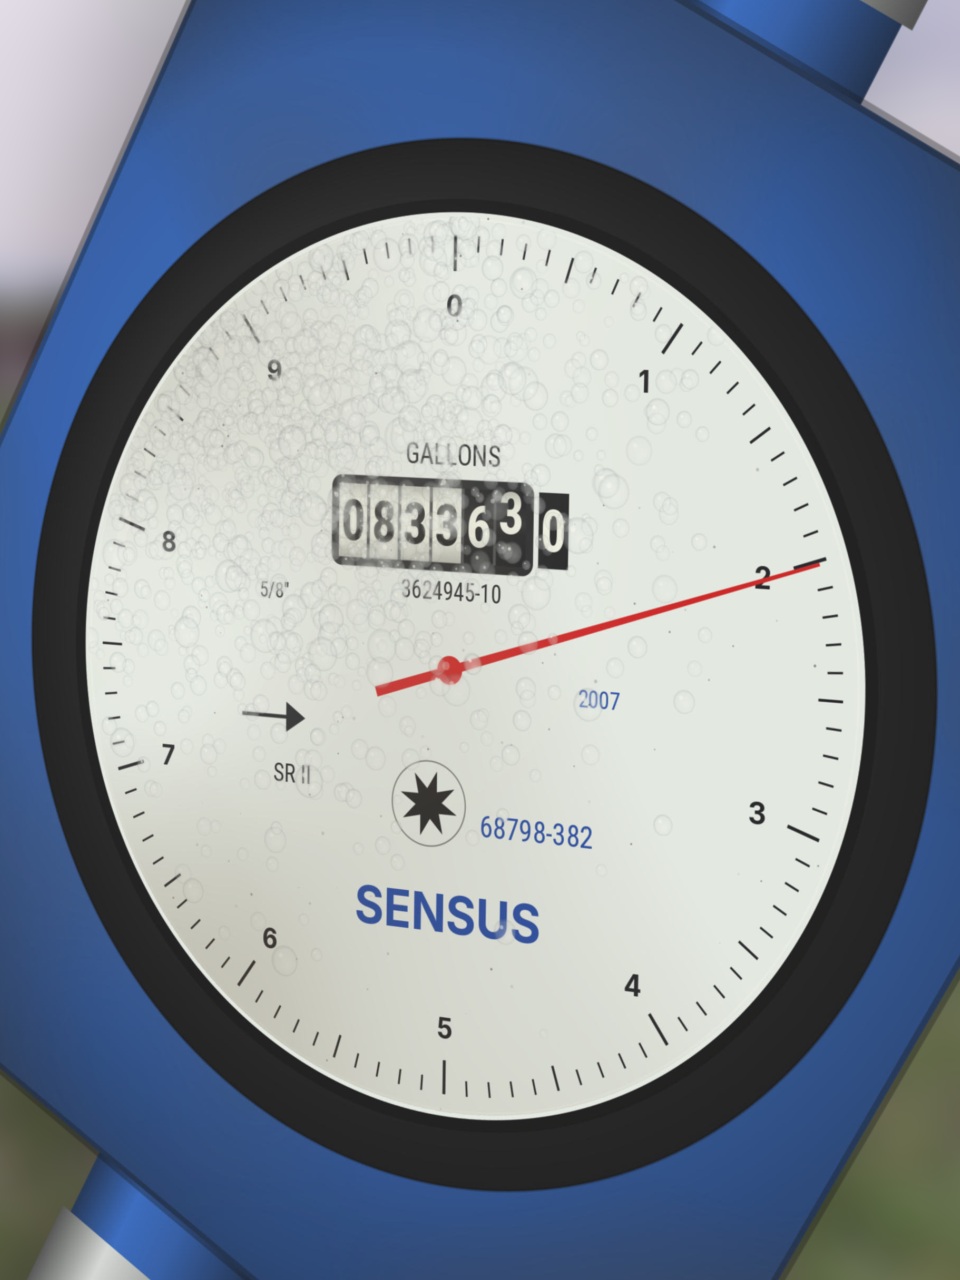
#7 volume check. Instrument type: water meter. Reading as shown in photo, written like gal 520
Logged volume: gal 833632.0
